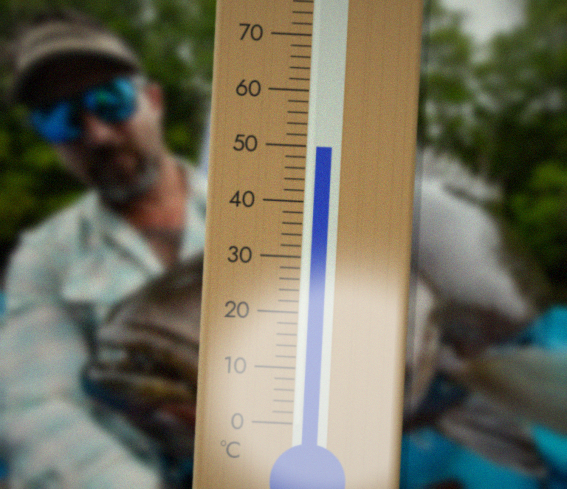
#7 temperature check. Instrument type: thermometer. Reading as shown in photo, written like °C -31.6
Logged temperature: °C 50
